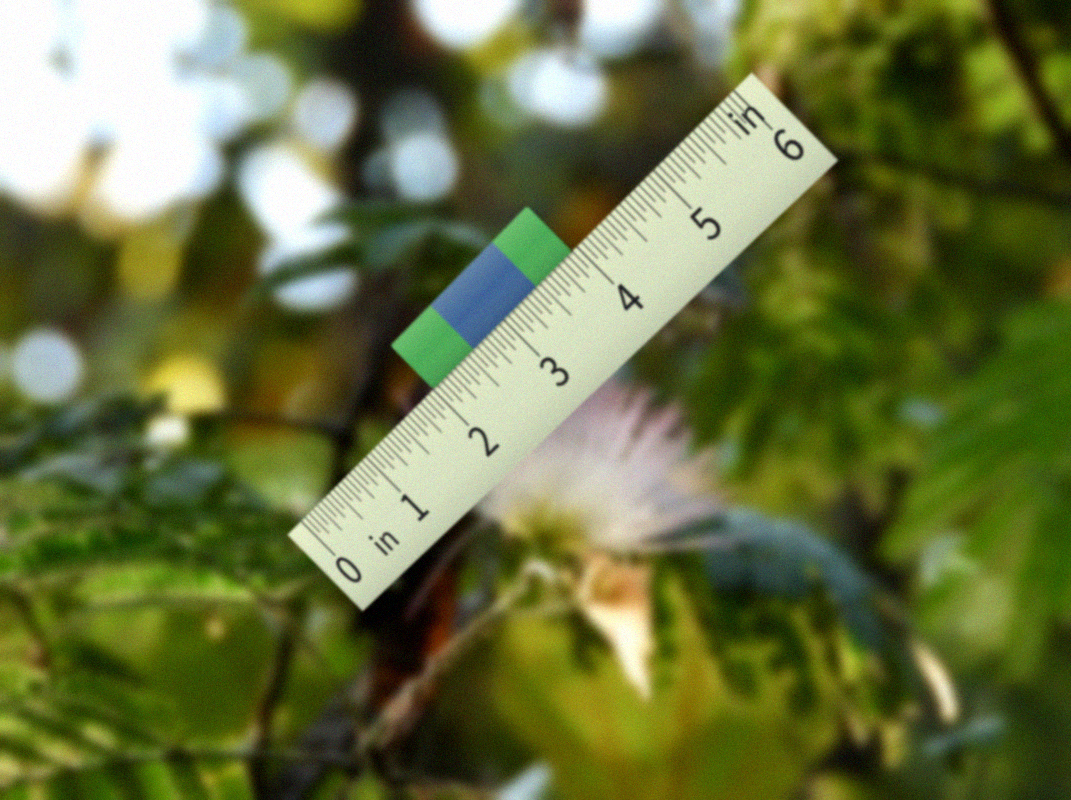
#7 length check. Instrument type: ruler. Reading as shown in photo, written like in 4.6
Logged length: in 1.9375
